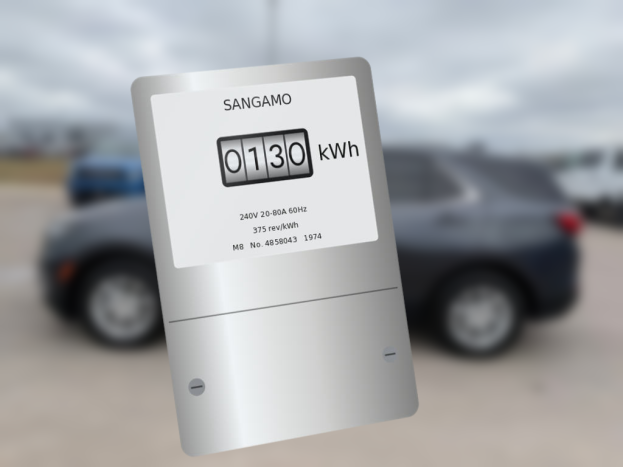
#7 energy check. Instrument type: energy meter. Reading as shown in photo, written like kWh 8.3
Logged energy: kWh 130
